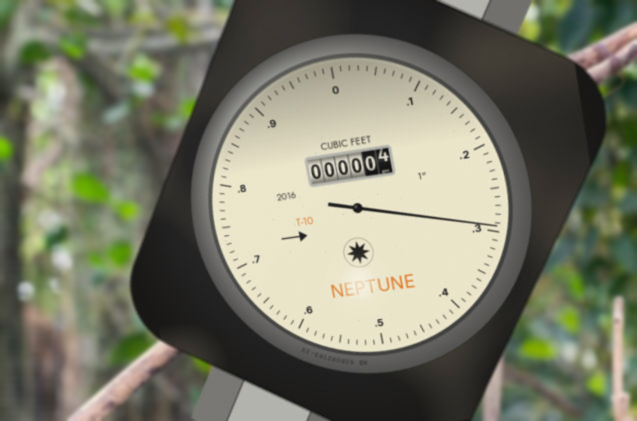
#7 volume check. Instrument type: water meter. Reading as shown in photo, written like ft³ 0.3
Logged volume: ft³ 4.29
